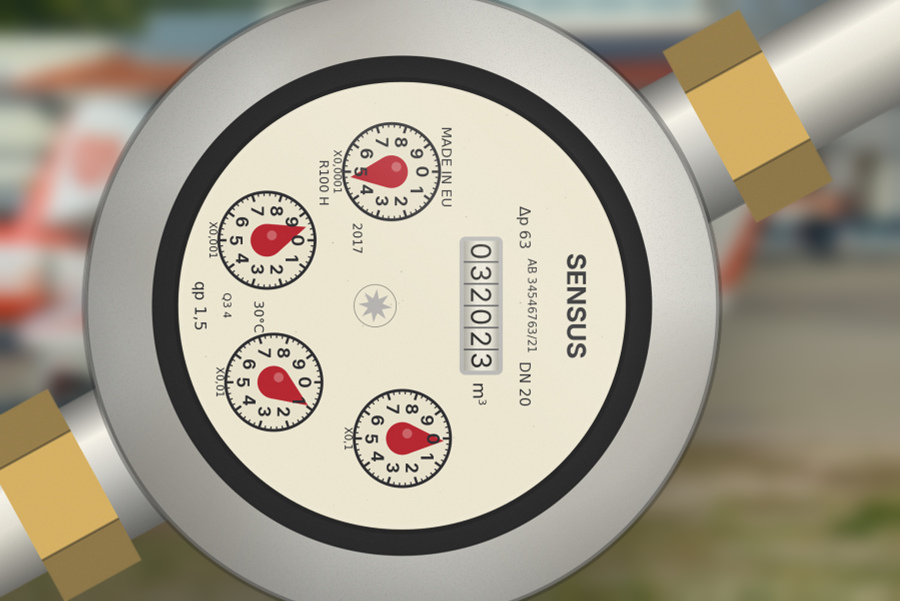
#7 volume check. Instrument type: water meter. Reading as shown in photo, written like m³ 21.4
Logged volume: m³ 32023.0094
